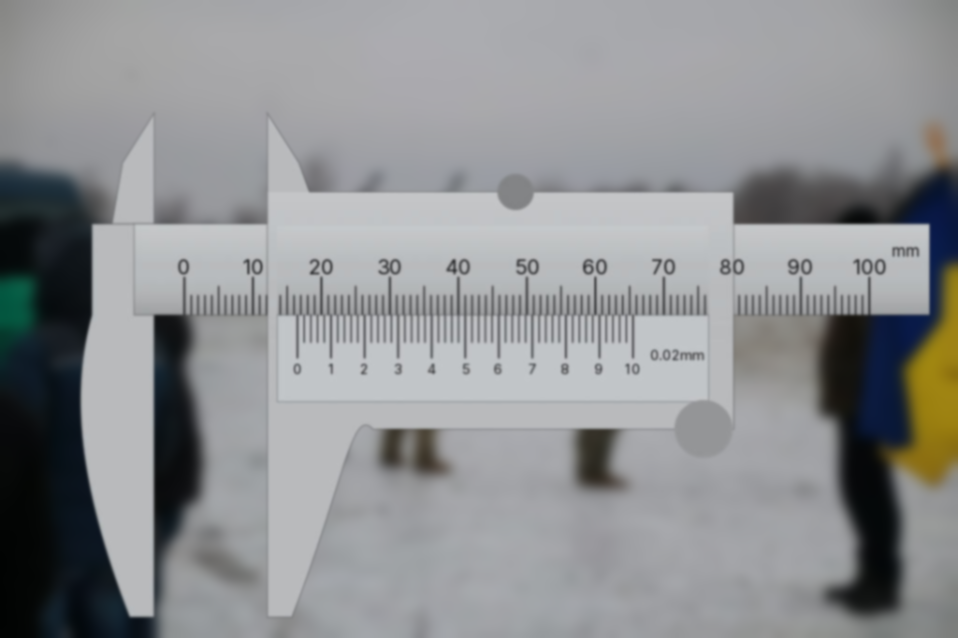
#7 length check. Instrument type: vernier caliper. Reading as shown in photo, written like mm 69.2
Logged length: mm 16.5
